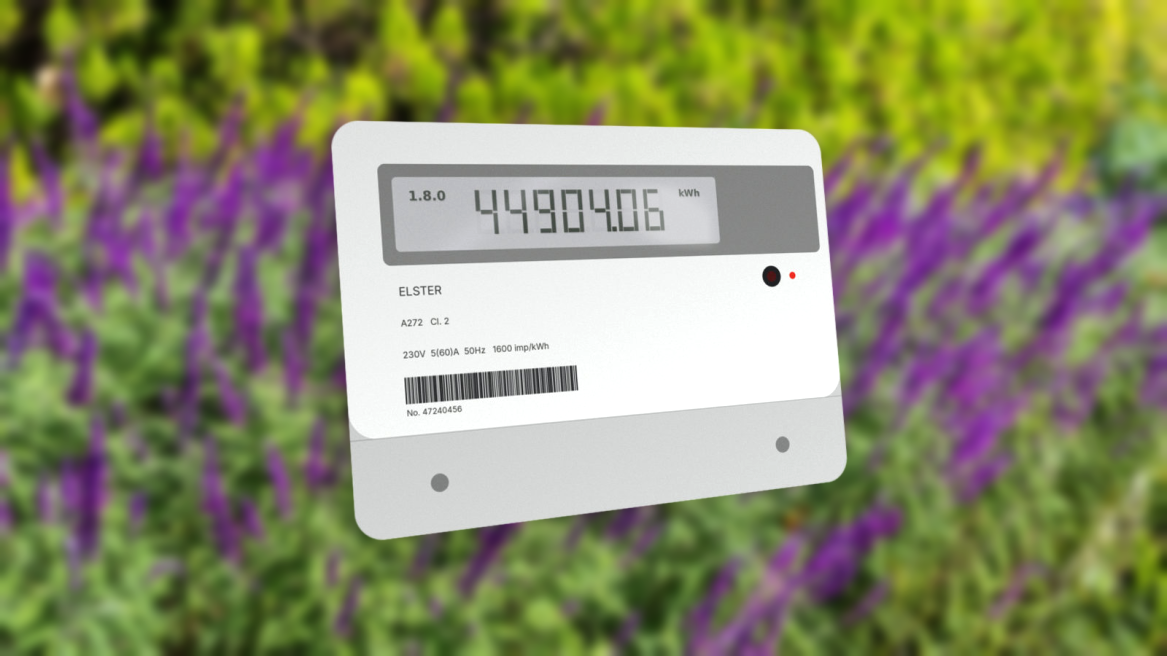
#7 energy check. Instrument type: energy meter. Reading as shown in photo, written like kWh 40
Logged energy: kWh 44904.06
